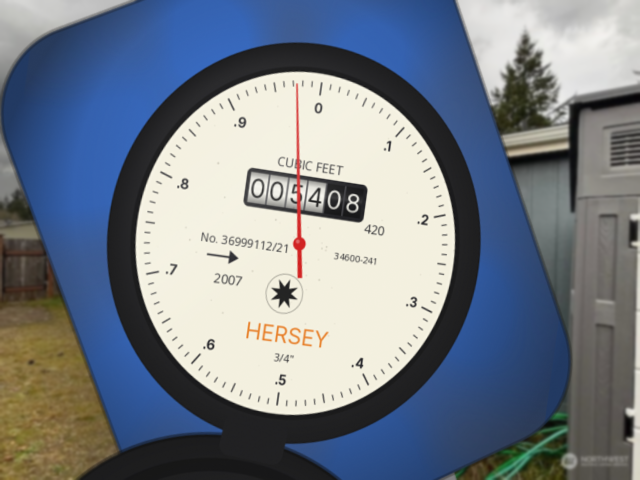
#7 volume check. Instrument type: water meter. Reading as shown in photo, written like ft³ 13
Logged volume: ft³ 5407.97
